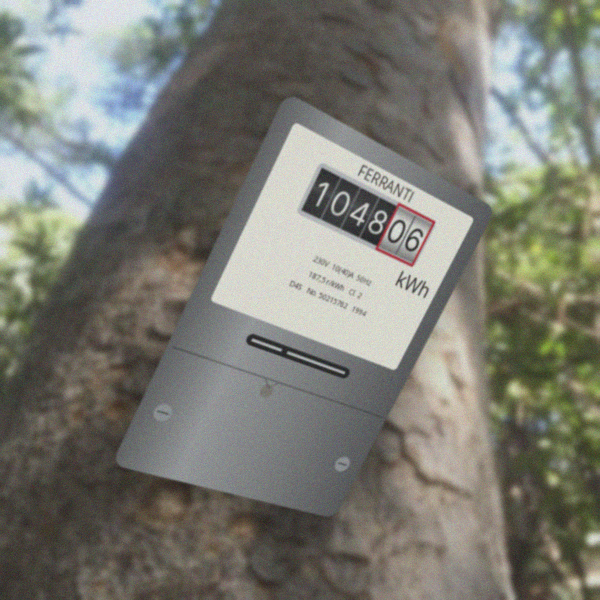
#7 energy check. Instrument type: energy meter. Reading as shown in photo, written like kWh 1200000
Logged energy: kWh 1048.06
